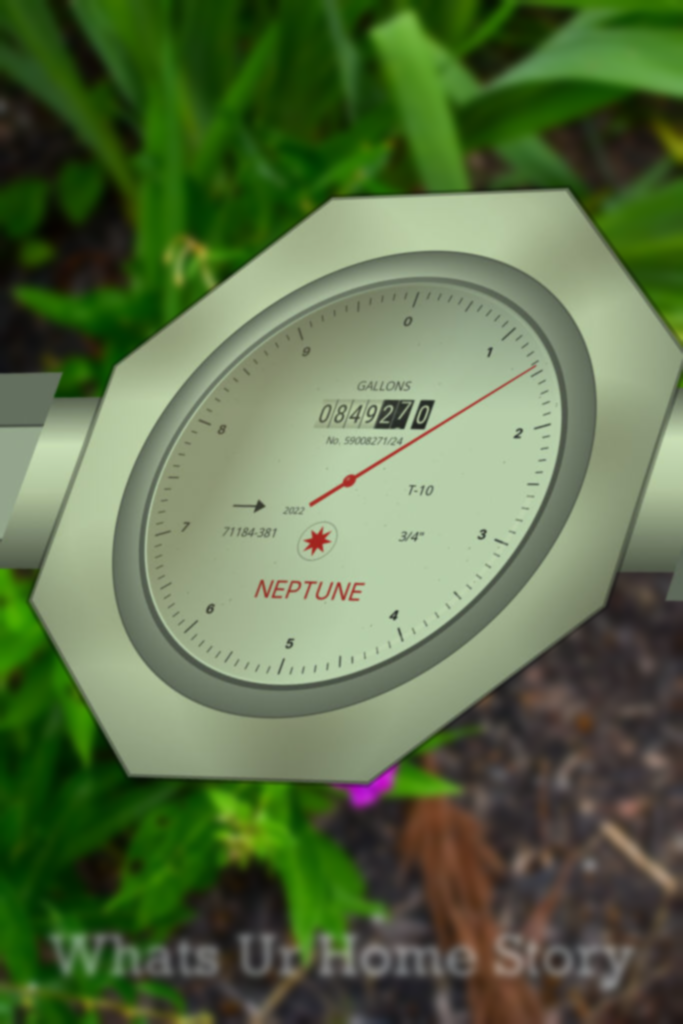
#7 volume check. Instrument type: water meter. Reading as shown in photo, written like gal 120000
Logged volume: gal 849271.4
